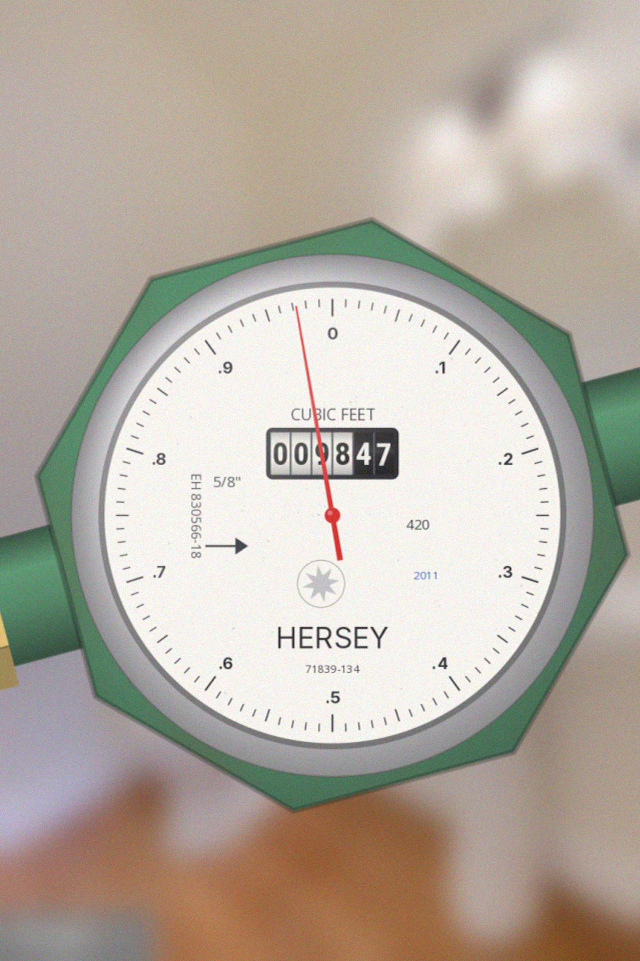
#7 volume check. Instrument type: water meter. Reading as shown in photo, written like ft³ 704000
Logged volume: ft³ 9846.97
